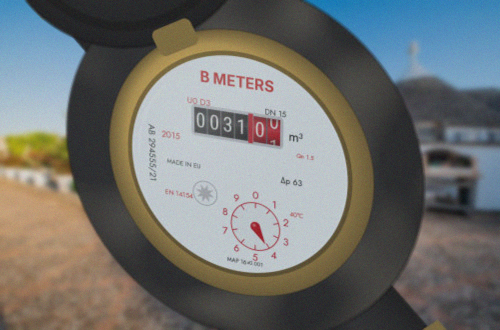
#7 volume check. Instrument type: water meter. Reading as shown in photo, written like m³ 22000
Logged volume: m³ 31.004
